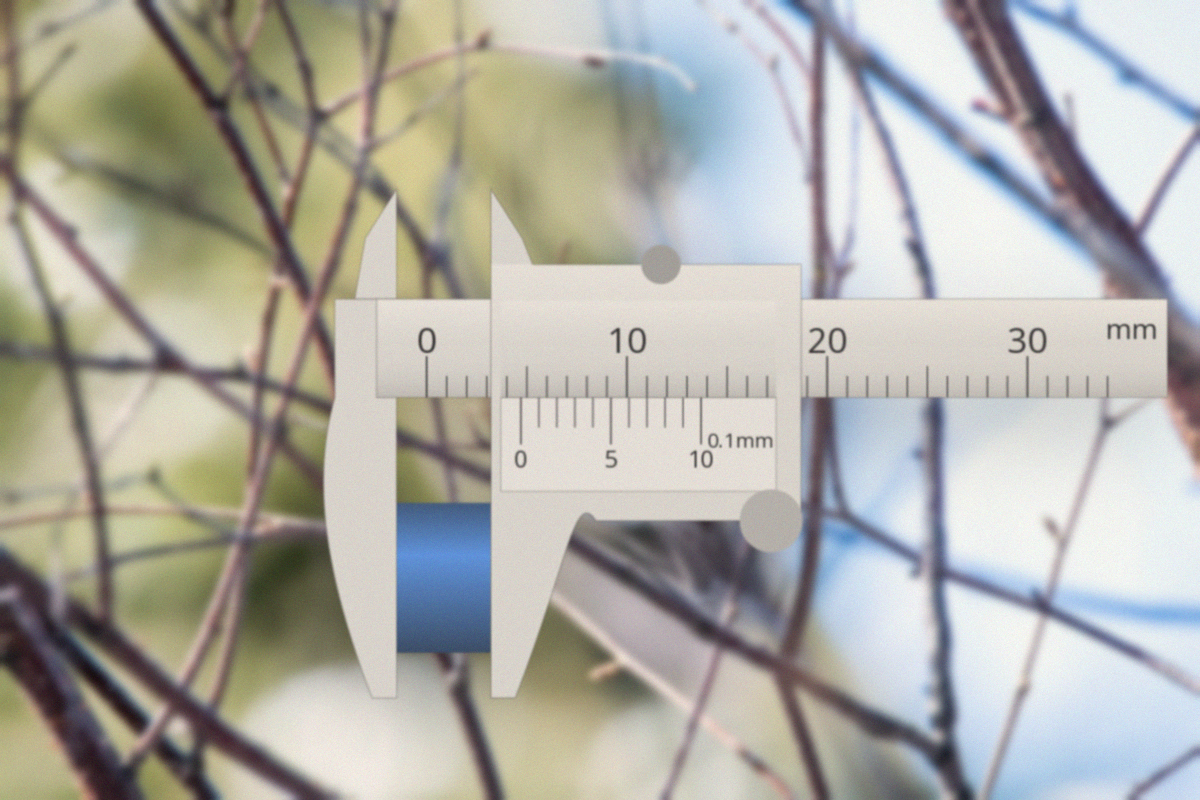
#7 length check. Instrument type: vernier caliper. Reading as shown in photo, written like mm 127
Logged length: mm 4.7
